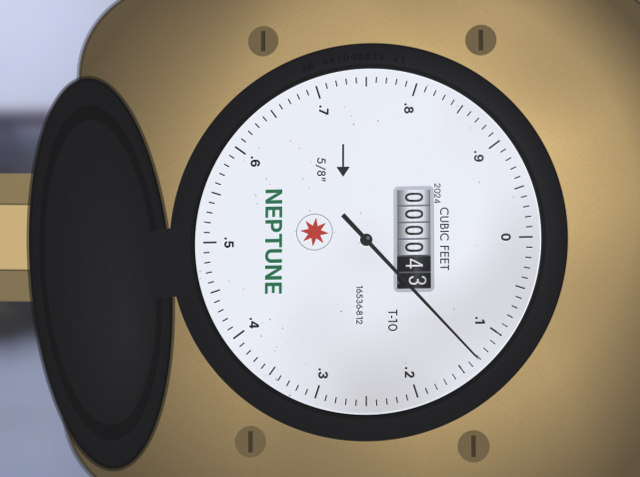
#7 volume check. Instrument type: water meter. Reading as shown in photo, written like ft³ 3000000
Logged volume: ft³ 43.13
